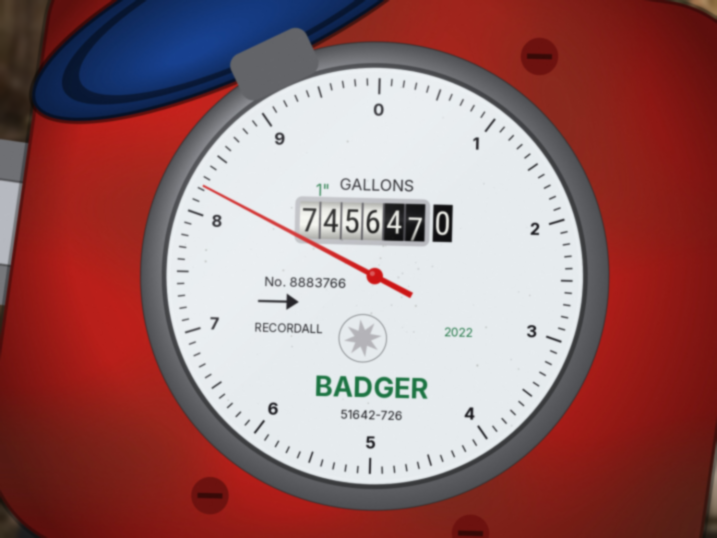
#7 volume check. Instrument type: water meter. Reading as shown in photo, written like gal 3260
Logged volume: gal 7456468.2
